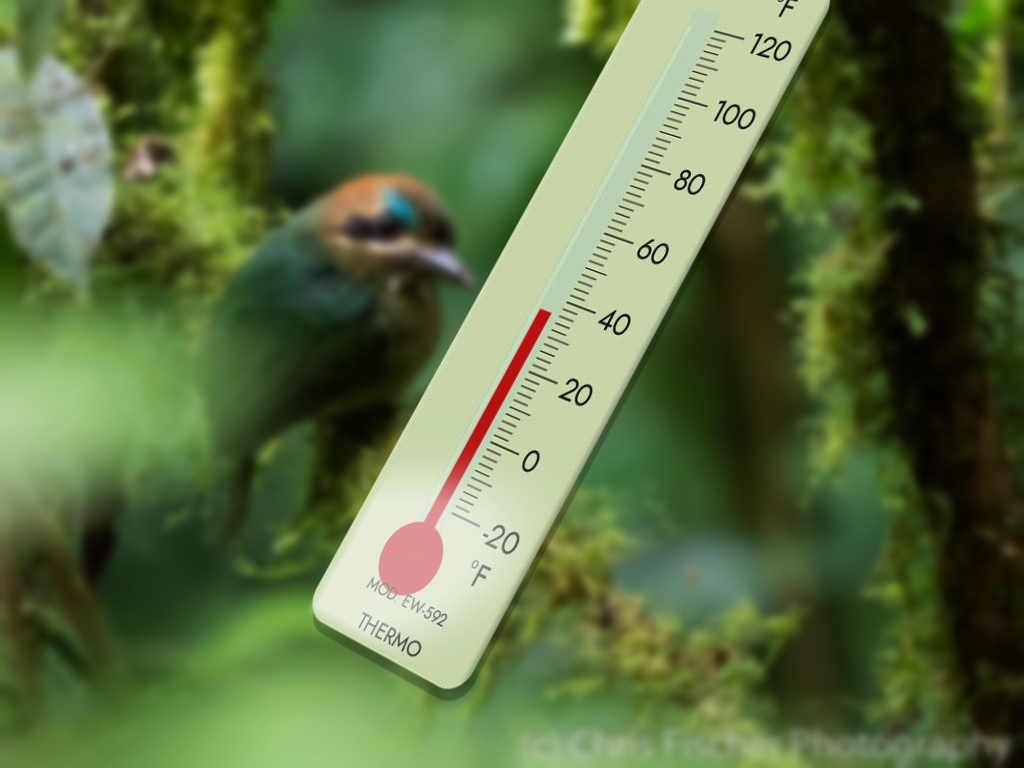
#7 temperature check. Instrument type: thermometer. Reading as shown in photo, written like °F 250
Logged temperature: °F 36
